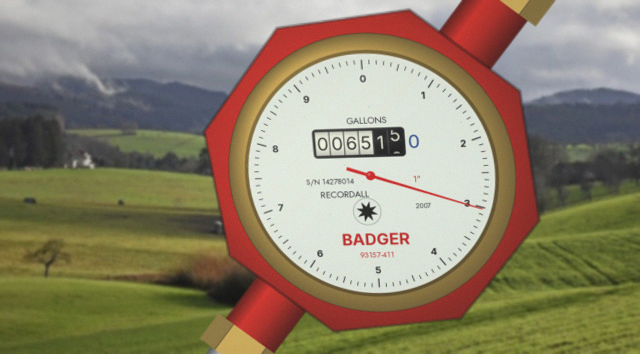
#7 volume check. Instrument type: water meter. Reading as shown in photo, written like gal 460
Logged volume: gal 65153.0
